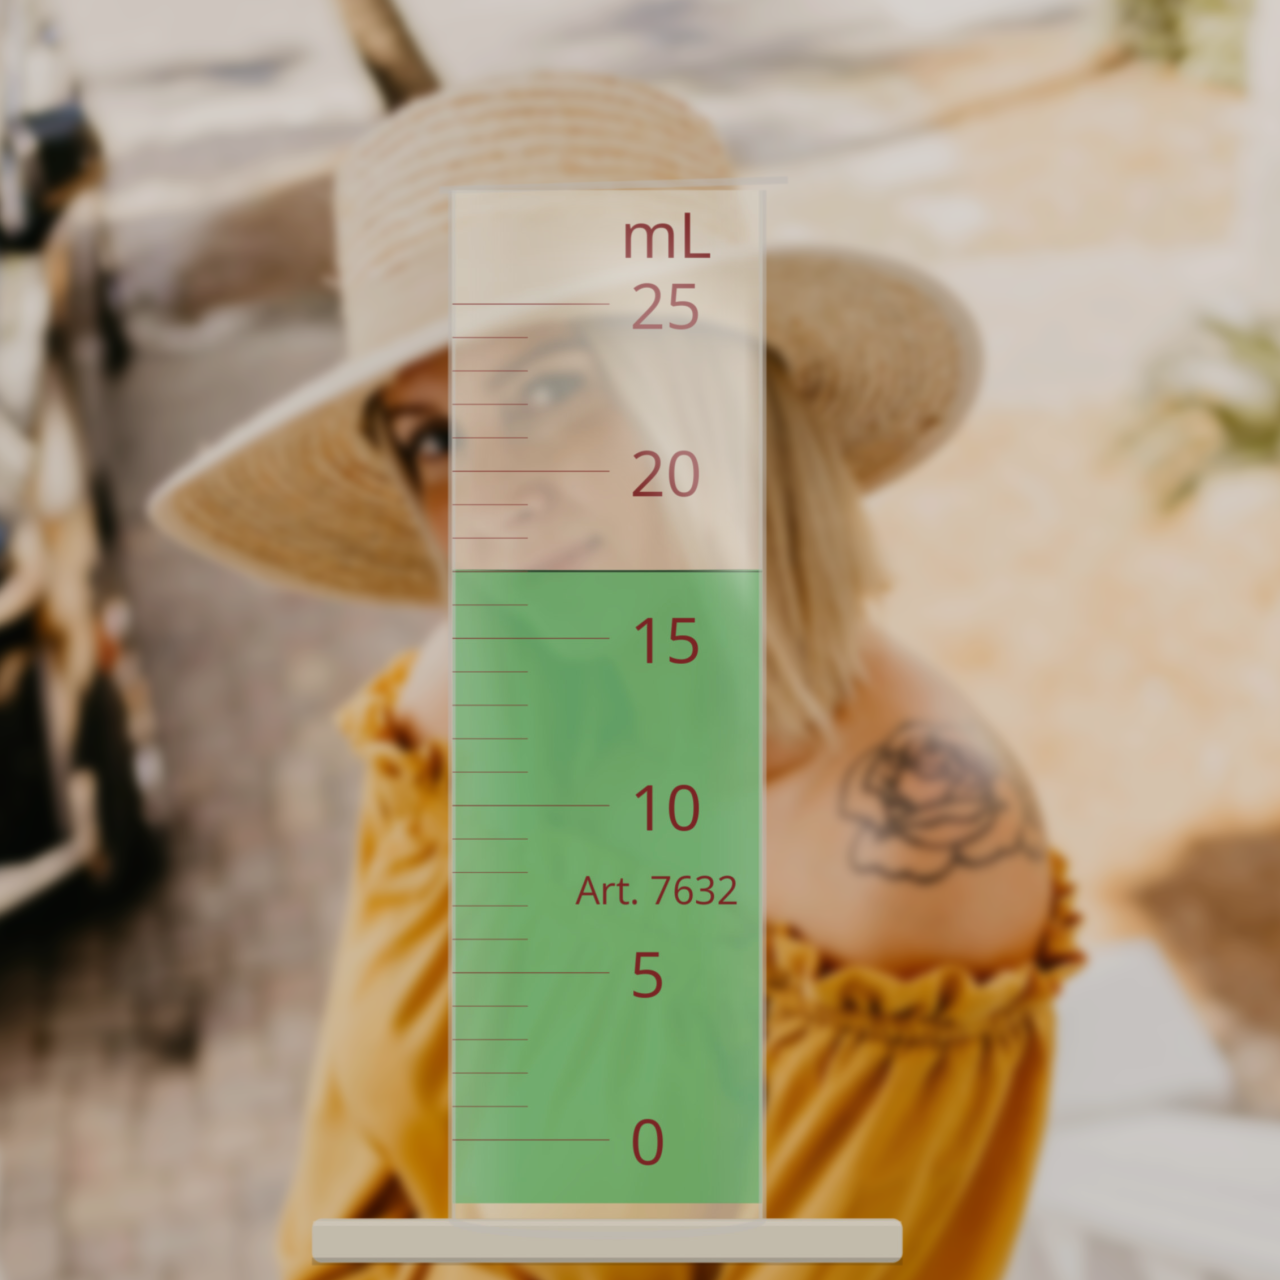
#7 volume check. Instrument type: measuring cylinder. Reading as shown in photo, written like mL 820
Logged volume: mL 17
